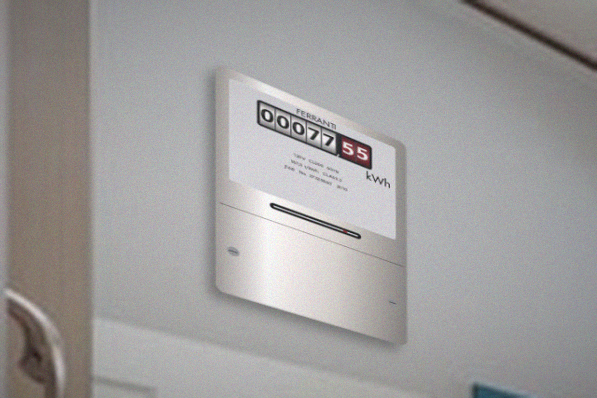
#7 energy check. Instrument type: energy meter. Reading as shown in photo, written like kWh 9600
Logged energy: kWh 77.55
